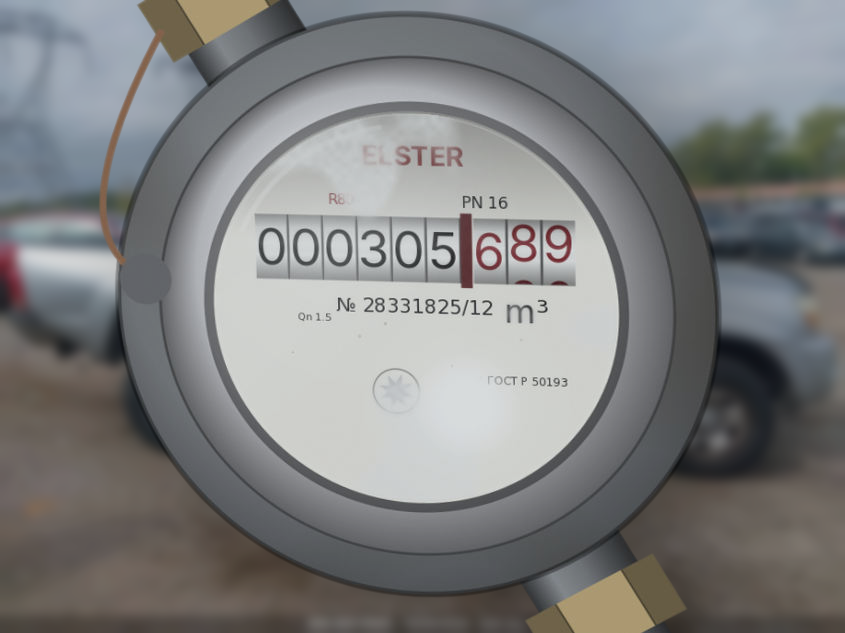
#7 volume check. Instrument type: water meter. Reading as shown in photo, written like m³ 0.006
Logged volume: m³ 305.689
